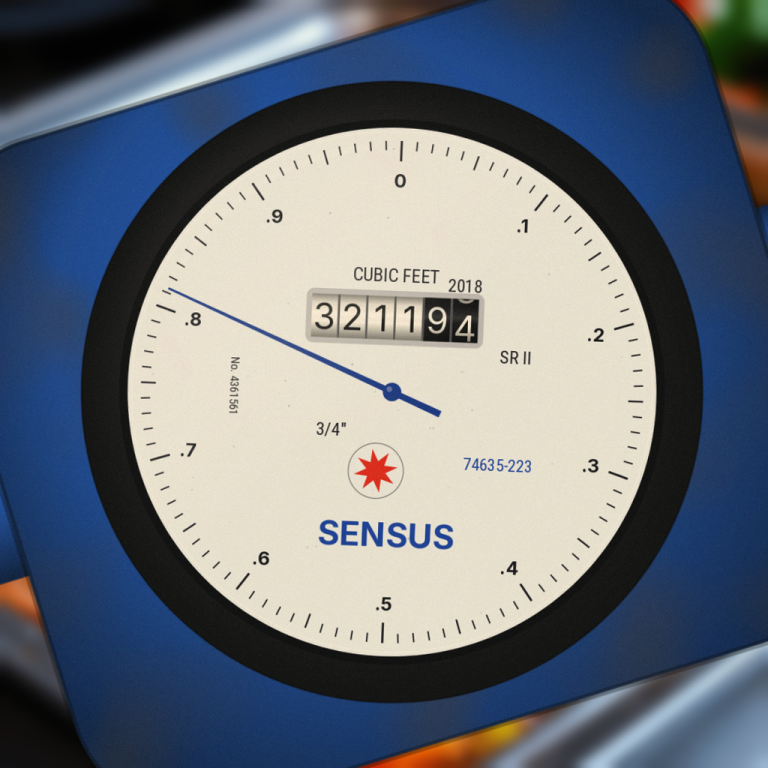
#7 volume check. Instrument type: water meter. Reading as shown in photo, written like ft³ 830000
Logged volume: ft³ 321193.81
